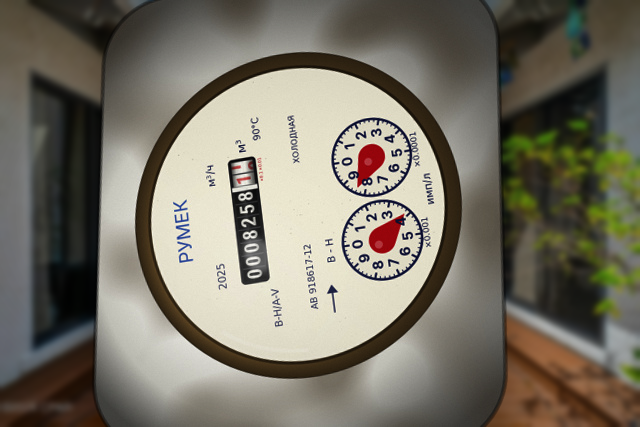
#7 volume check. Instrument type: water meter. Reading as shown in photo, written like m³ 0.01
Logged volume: m³ 8258.1138
